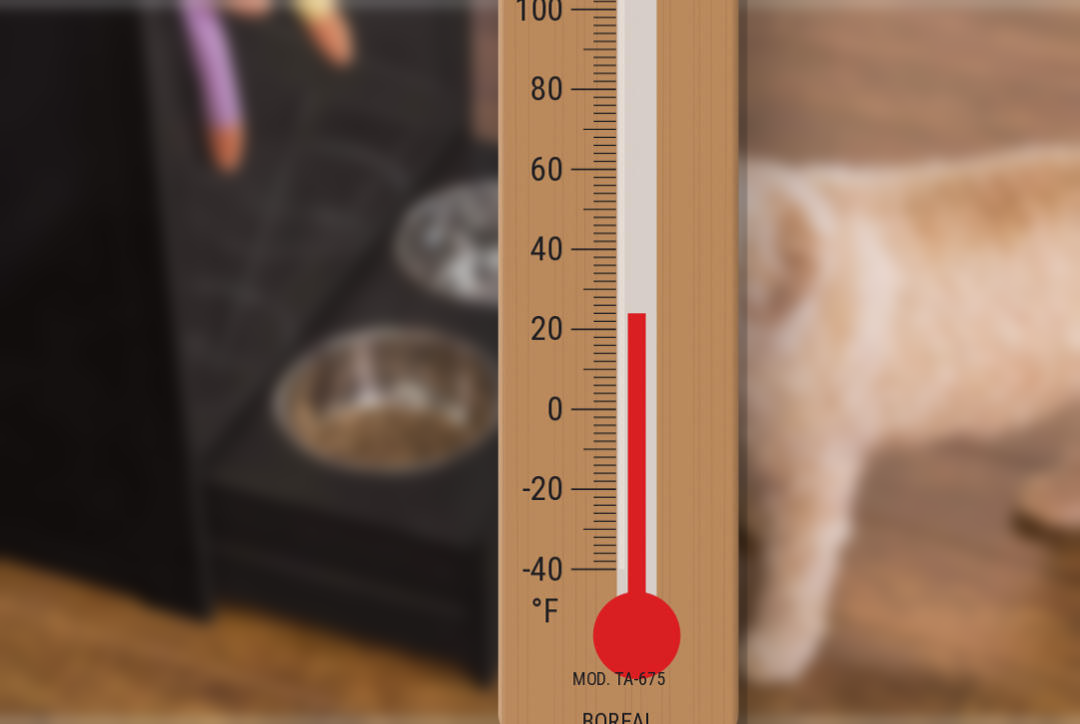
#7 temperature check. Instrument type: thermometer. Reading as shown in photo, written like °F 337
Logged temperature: °F 24
